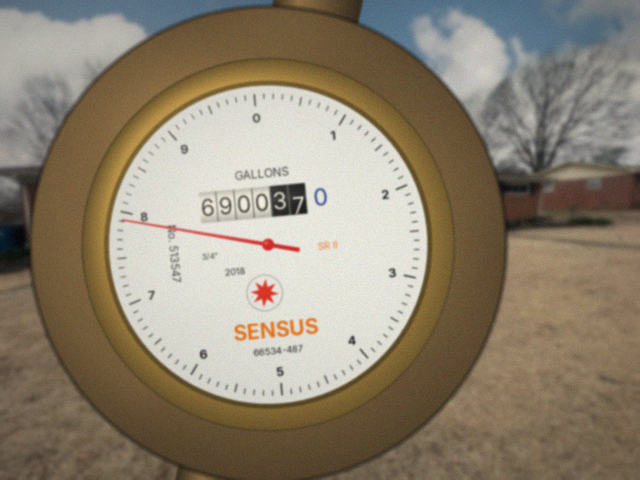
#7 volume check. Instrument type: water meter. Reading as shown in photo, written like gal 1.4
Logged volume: gal 6900367.9
